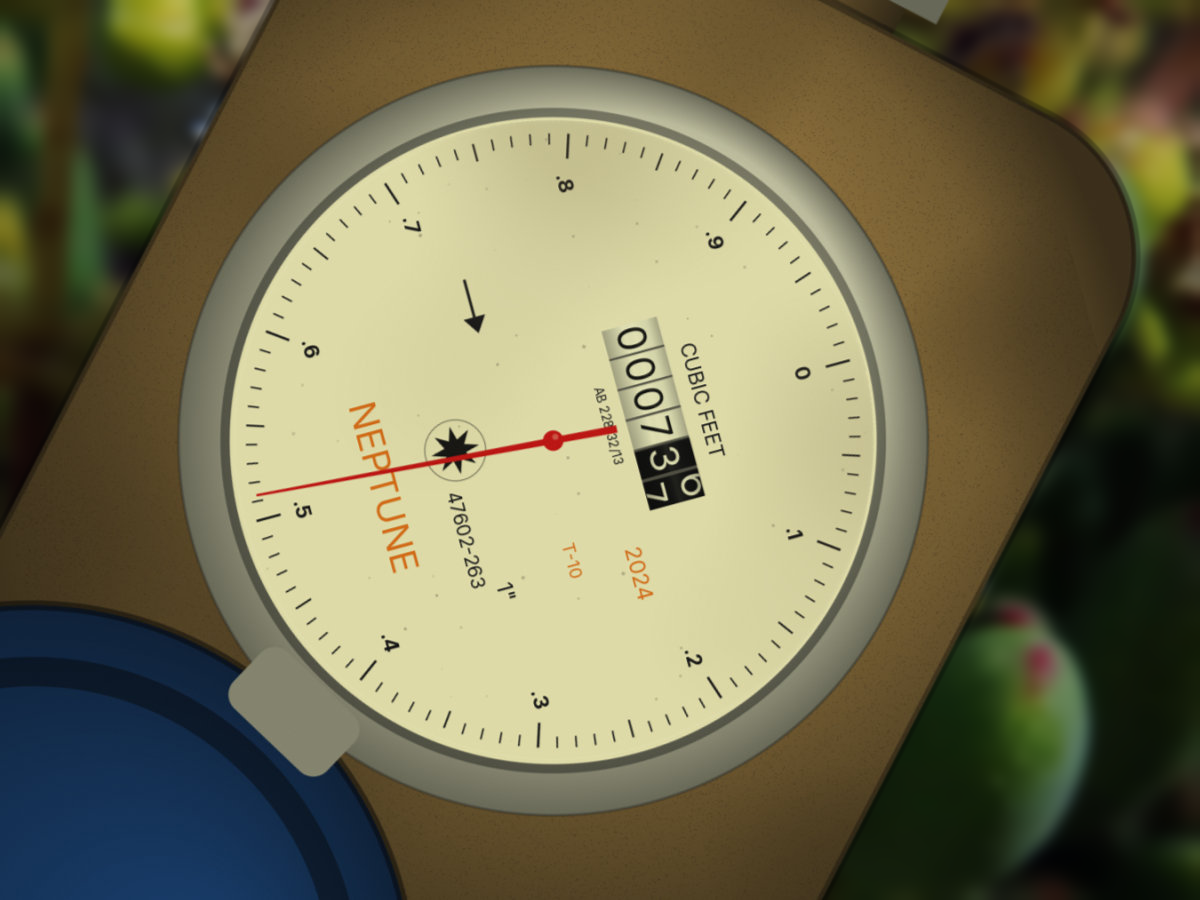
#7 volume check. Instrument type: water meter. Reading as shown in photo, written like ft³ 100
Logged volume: ft³ 736.51
